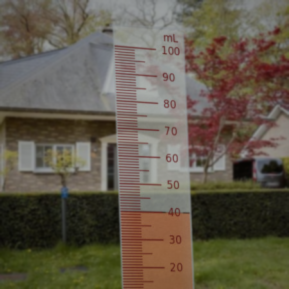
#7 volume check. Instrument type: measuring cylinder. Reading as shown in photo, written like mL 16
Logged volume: mL 40
